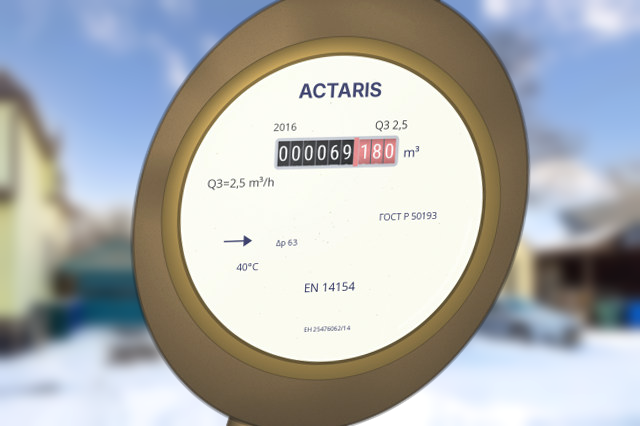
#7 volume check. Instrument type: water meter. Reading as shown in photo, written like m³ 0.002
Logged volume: m³ 69.180
